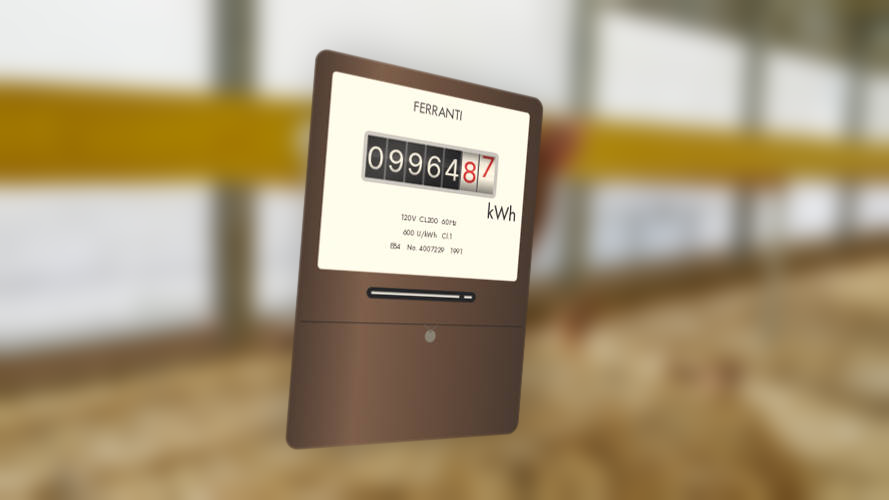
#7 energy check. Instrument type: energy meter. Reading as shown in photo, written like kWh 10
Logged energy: kWh 9964.87
